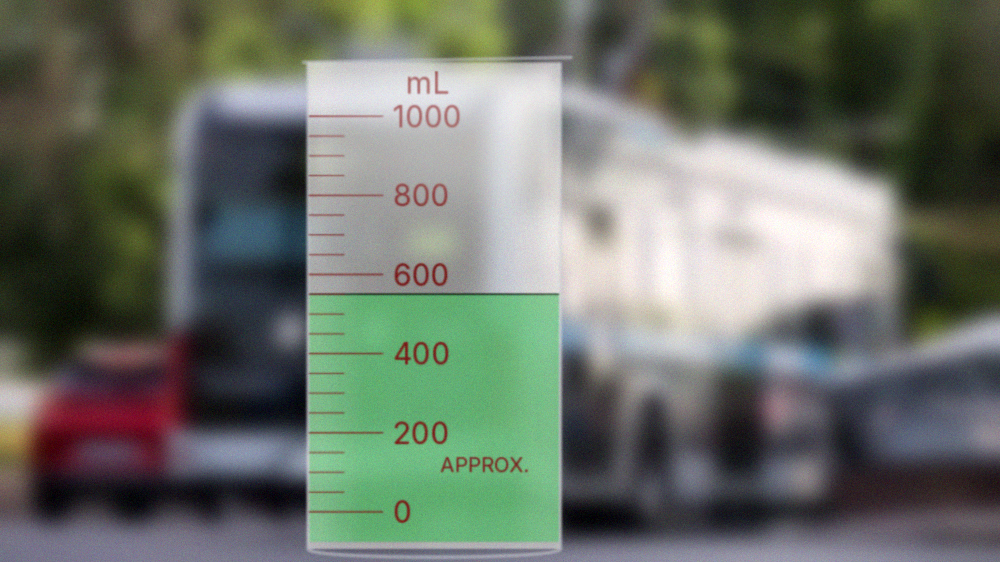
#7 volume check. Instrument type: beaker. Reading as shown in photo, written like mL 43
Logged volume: mL 550
